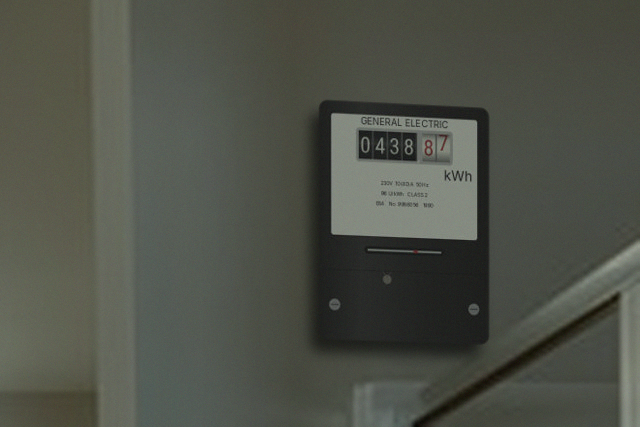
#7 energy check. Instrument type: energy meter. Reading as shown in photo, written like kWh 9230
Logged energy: kWh 438.87
